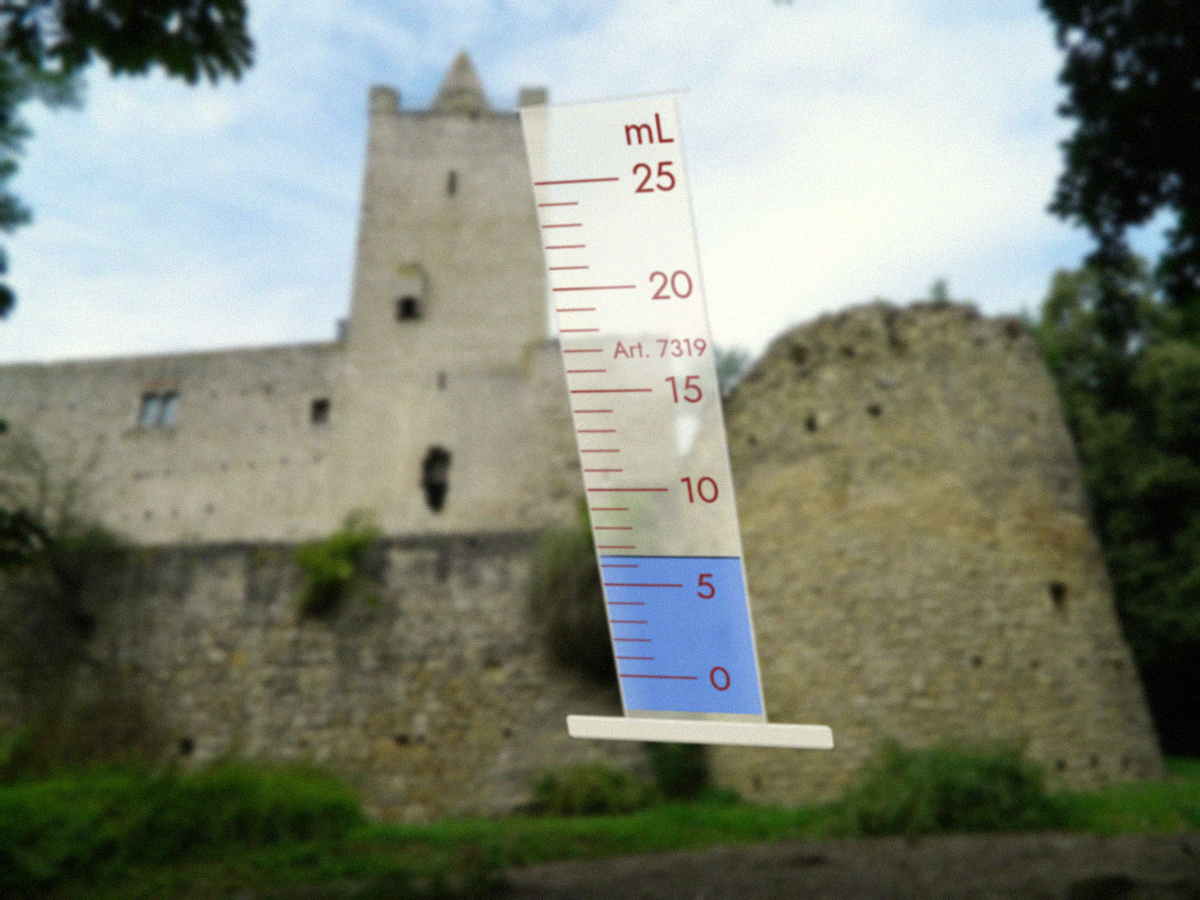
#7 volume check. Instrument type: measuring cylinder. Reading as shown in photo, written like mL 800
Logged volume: mL 6.5
